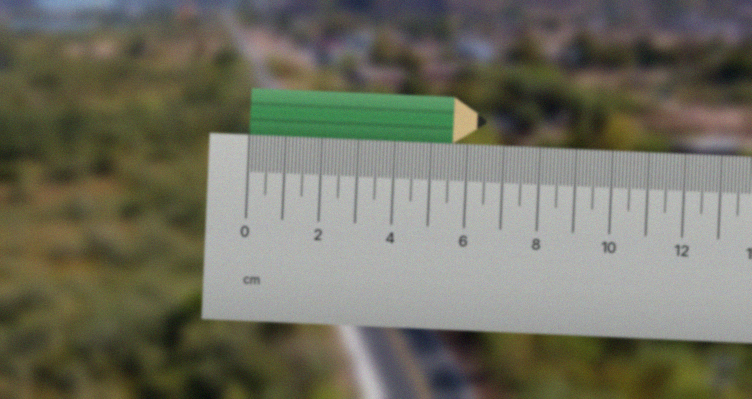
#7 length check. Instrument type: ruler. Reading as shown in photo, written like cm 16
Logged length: cm 6.5
